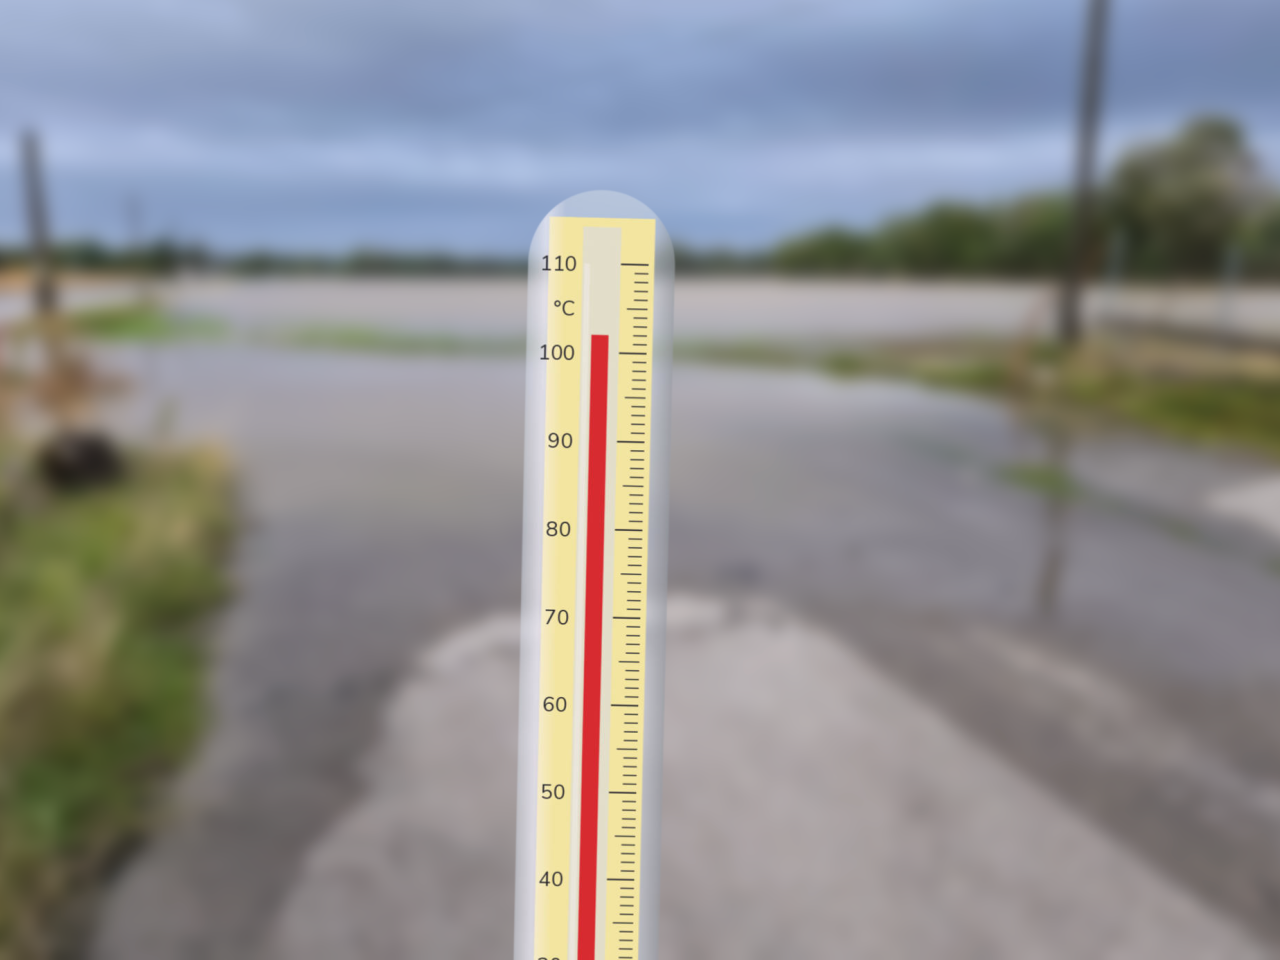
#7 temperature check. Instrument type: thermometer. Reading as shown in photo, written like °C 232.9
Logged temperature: °C 102
